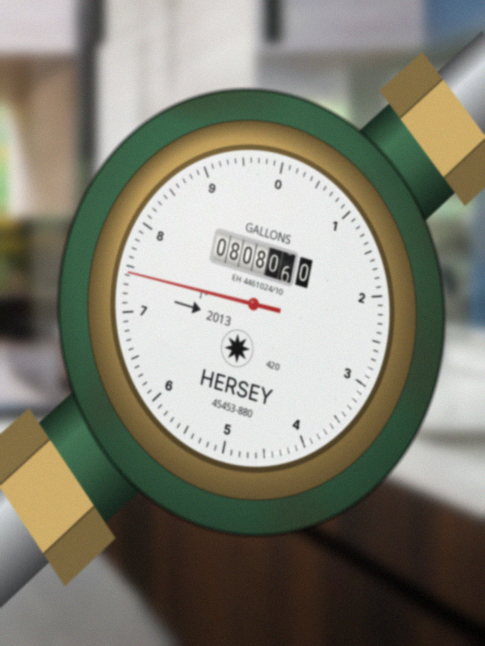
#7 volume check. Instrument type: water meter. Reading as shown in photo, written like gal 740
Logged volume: gal 808057.4
